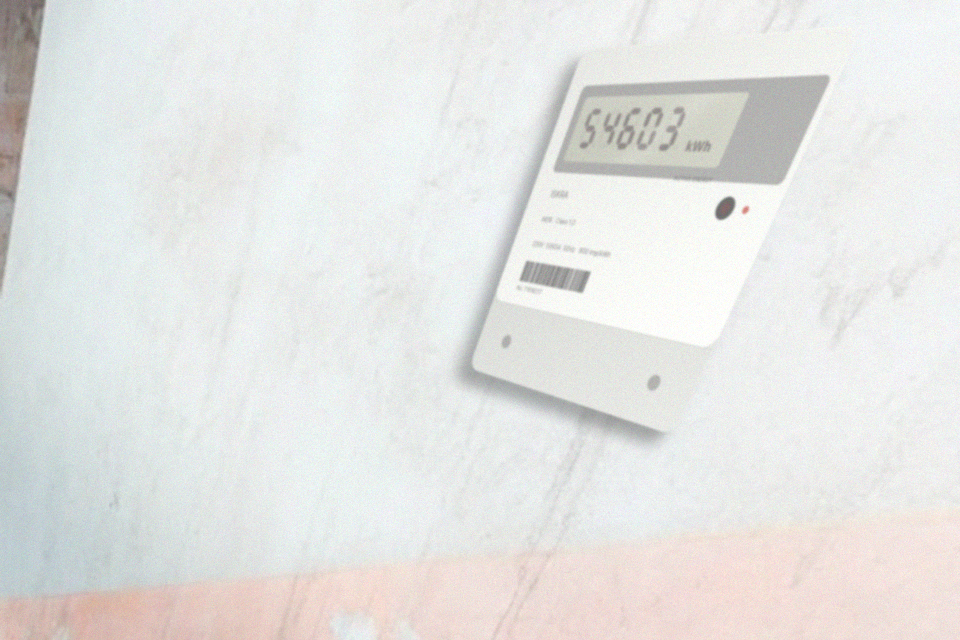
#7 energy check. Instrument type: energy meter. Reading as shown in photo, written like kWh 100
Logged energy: kWh 54603
